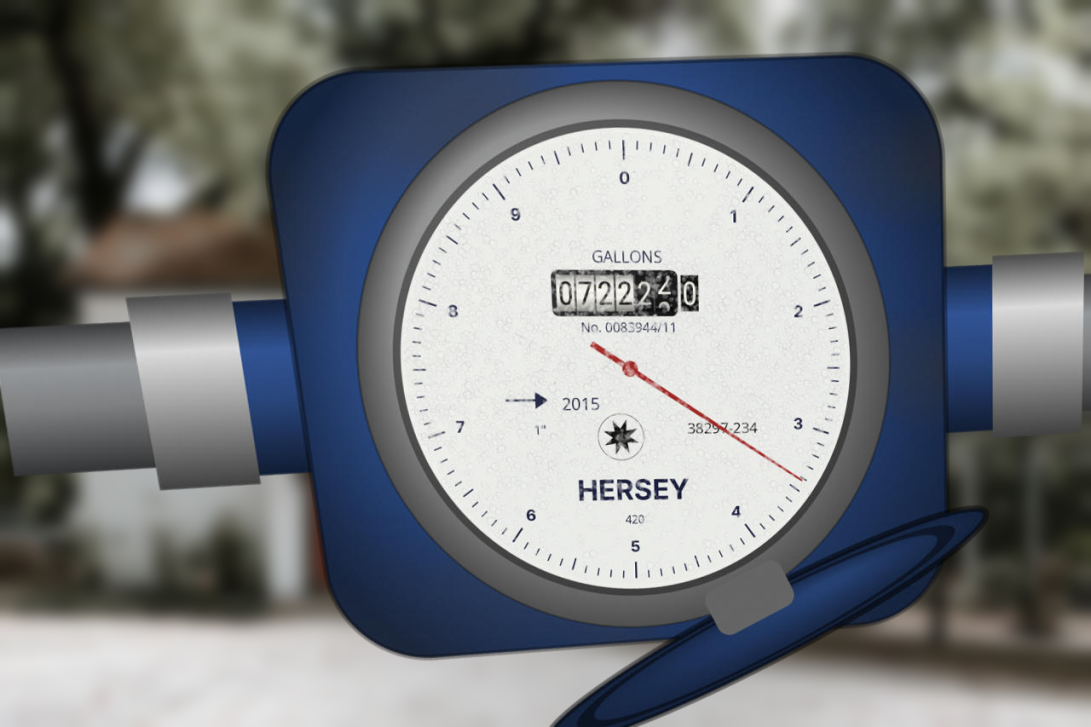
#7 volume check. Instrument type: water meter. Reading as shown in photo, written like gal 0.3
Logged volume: gal 722223.4
